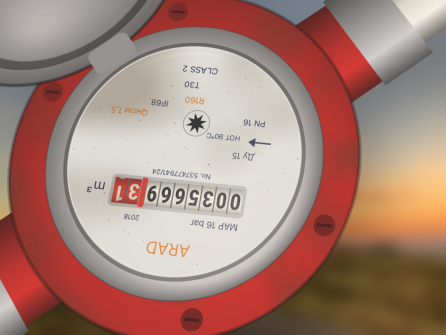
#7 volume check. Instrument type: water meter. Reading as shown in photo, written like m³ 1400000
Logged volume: m³ 35669.31
